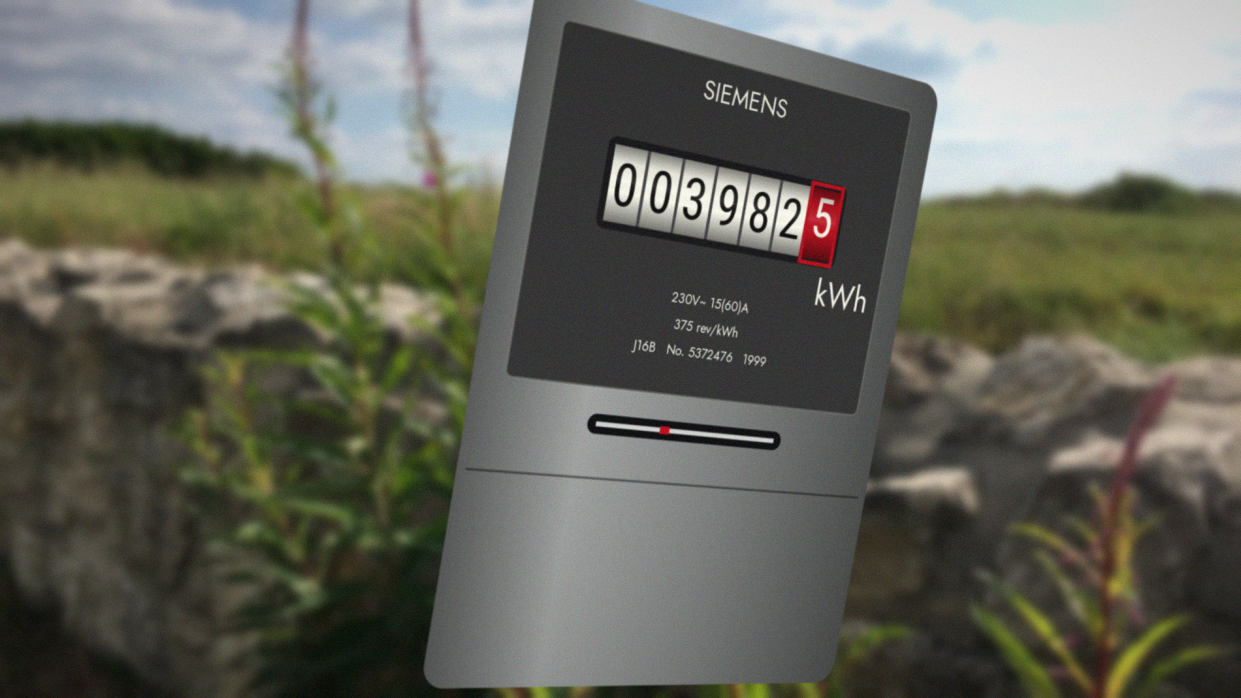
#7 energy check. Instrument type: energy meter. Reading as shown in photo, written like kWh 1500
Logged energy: kWh 3982.5
